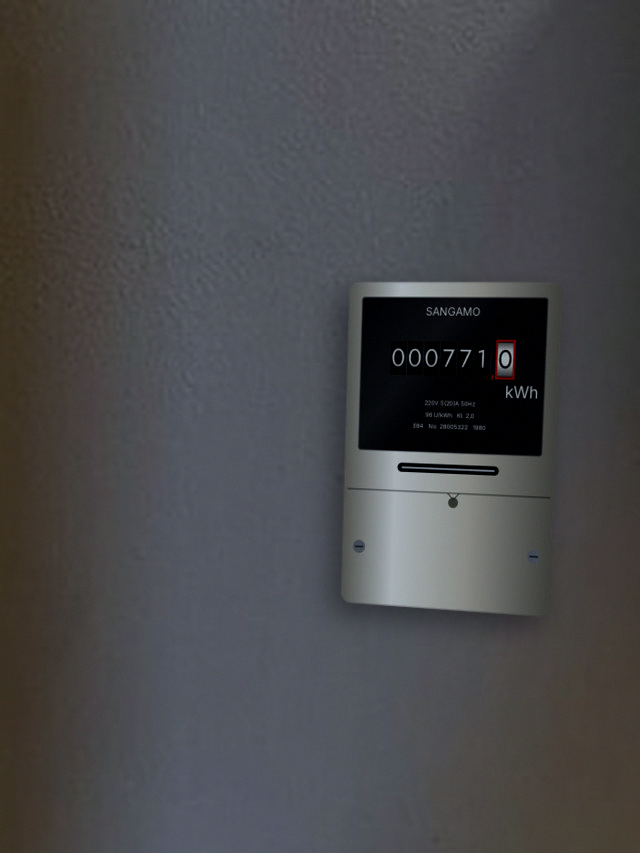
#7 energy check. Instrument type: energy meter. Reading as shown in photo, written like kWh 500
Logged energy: kWh 771.0
